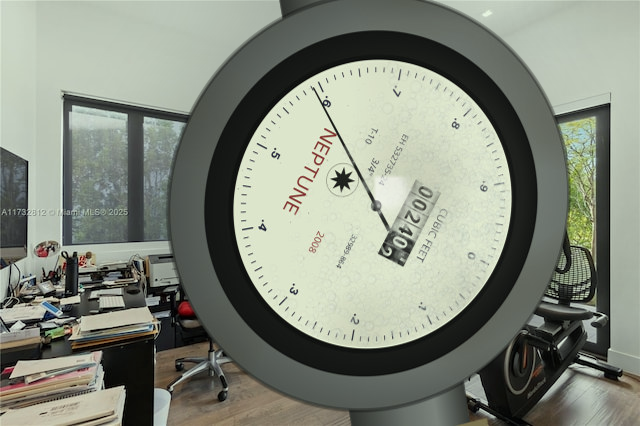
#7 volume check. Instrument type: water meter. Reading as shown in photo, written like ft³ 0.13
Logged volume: ft³ 2401.59
